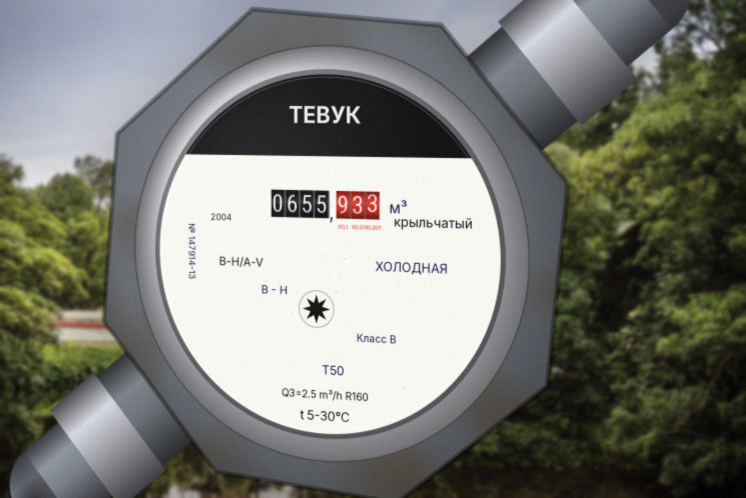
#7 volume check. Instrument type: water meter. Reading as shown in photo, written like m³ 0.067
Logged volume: m³ 655.933
